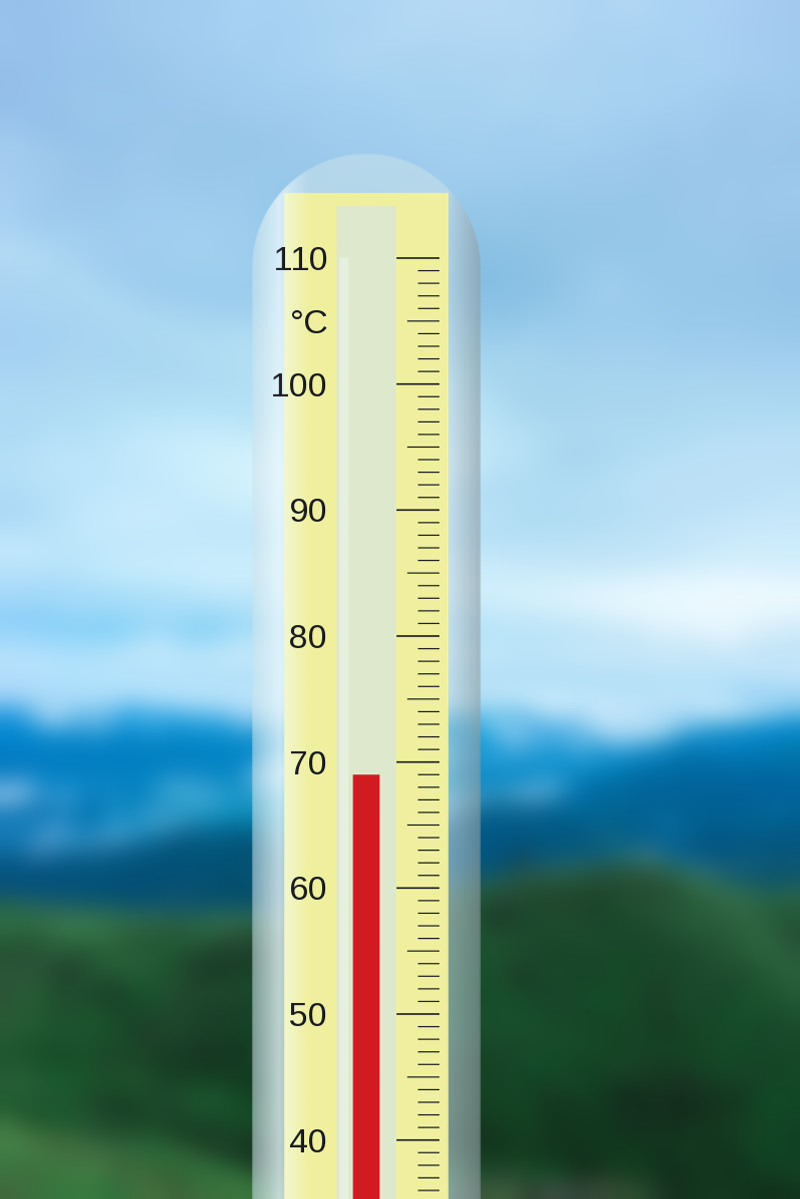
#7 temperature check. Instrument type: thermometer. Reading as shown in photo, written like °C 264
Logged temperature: °C 69
